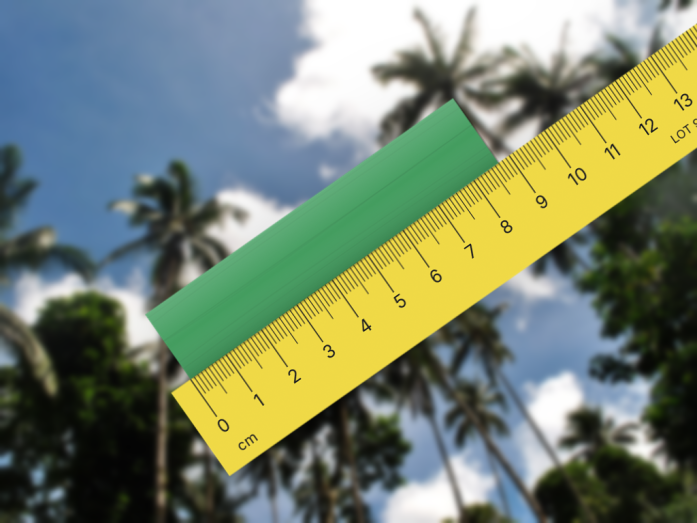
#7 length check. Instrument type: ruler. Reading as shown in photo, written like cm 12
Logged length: cm 8.7
